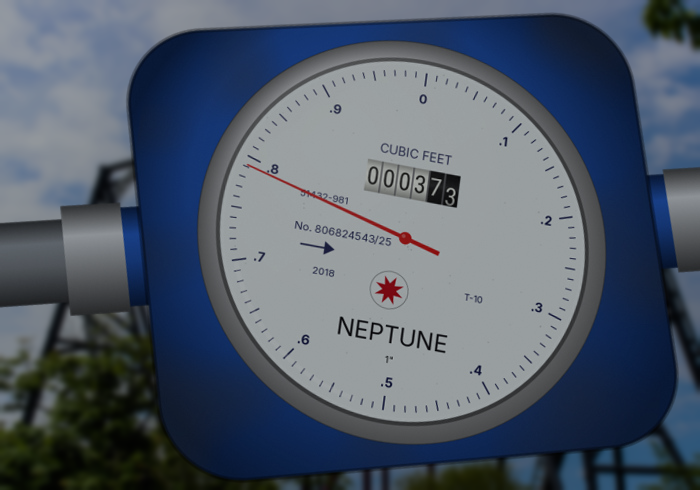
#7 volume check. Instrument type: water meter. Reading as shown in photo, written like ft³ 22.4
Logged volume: ft³ 372.79
